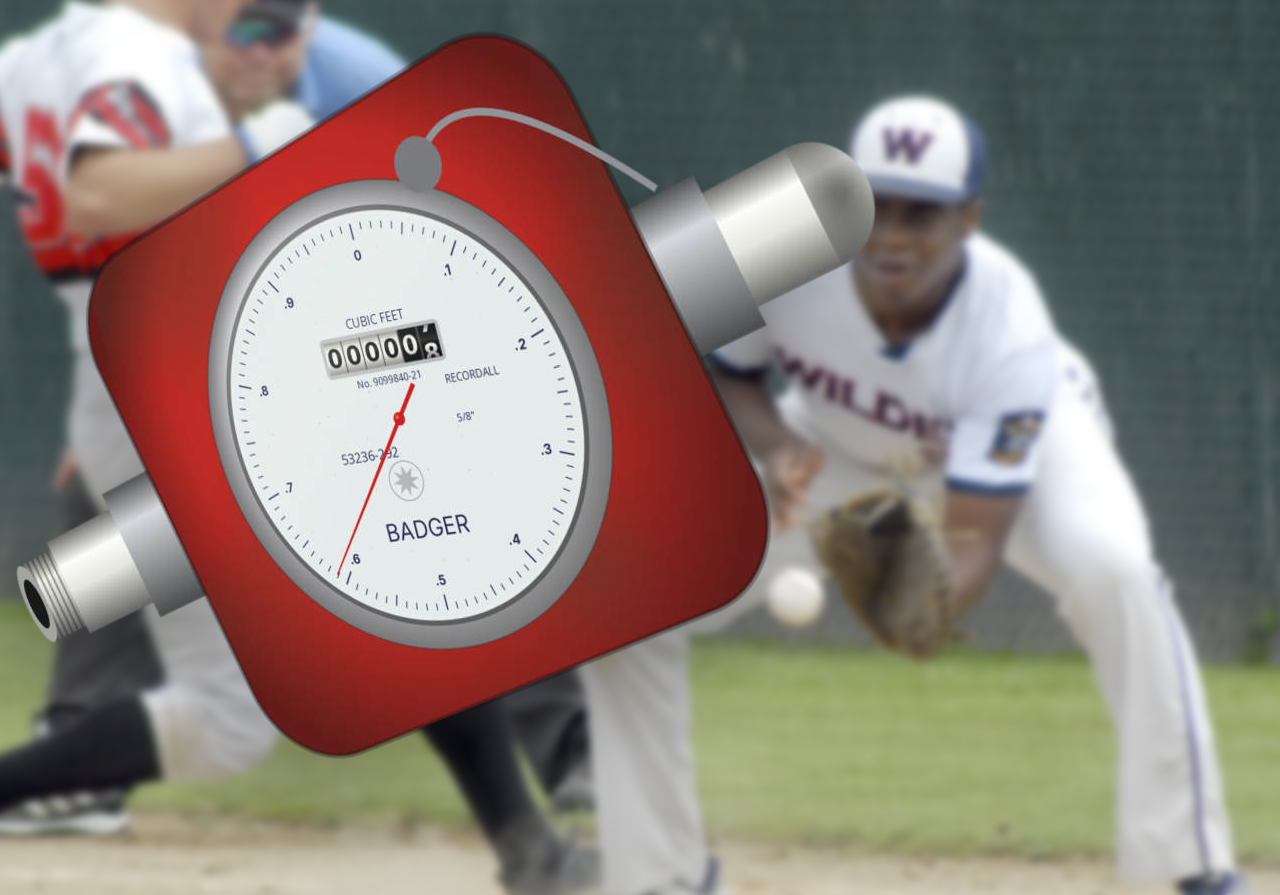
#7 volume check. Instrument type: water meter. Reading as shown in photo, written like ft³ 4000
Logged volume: ft³ 7.61
